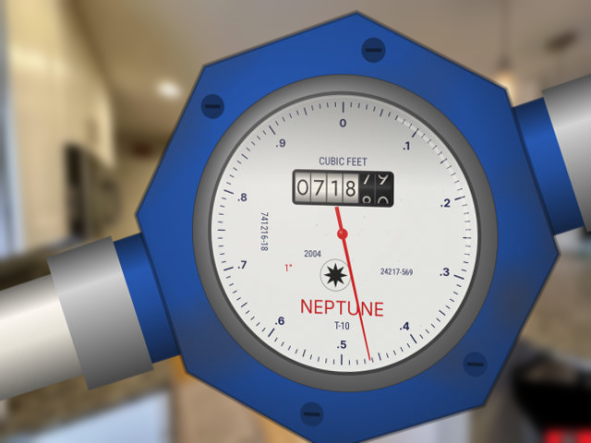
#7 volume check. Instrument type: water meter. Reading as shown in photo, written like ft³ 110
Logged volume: ft³ 71879.46
